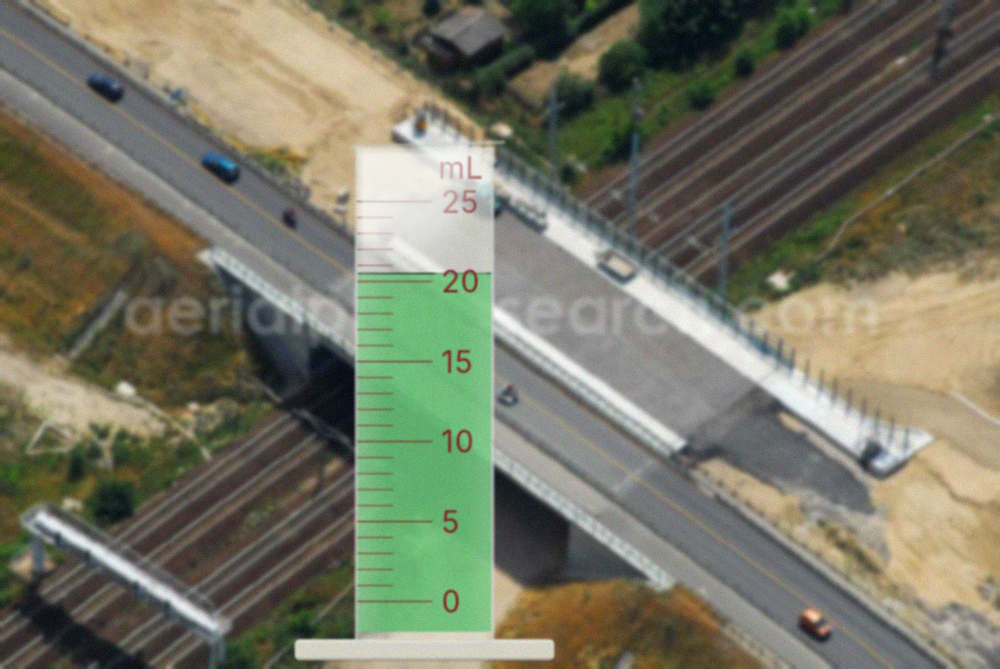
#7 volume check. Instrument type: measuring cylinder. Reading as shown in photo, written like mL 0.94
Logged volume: mL 20.5
